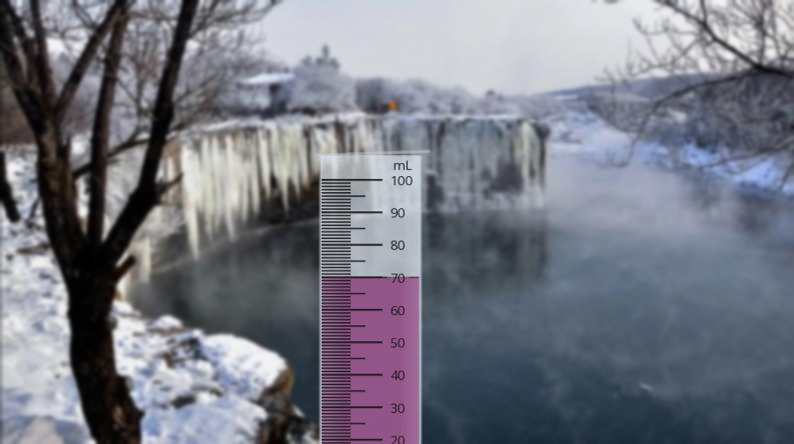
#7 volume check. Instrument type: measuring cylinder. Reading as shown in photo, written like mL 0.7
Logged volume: mL 70
